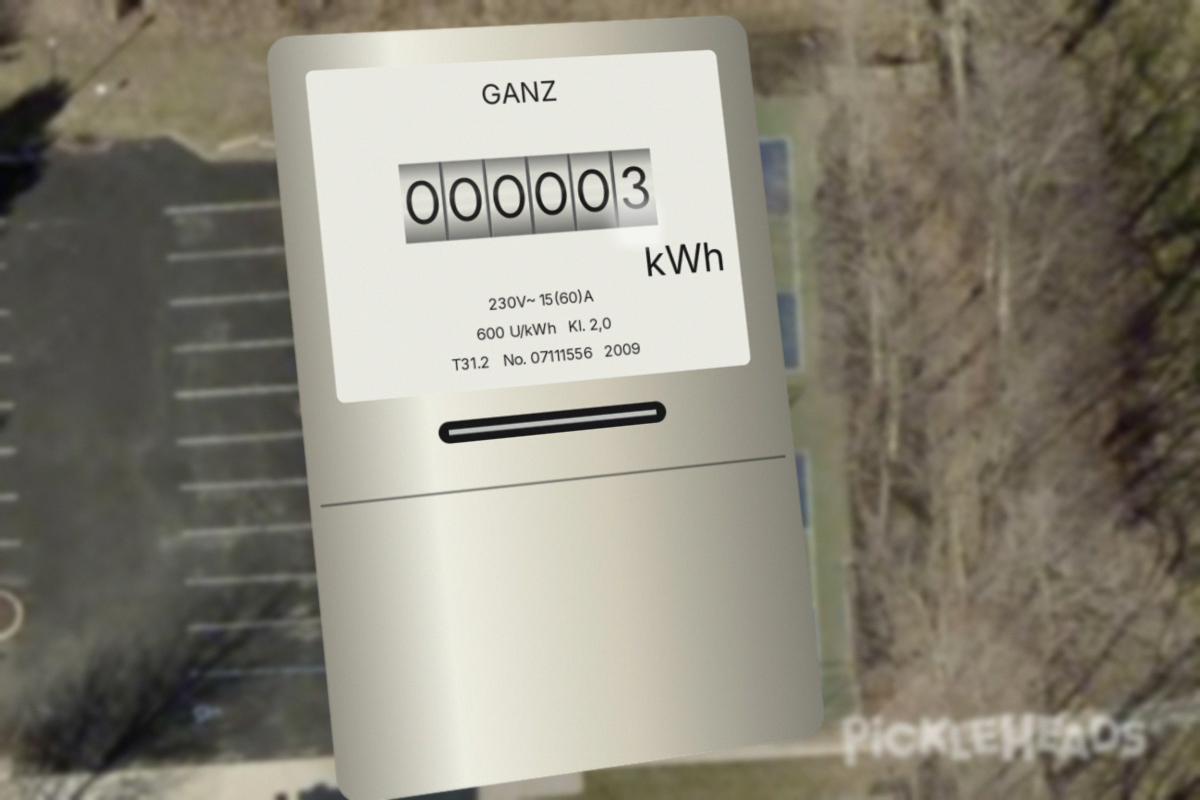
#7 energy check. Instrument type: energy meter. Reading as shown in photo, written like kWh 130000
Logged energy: kWh 3
